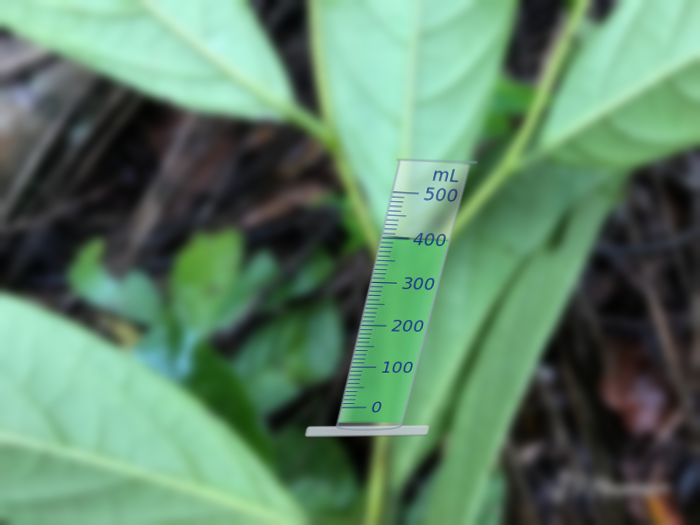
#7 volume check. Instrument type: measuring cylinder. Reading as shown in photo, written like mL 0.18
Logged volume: mL 400
